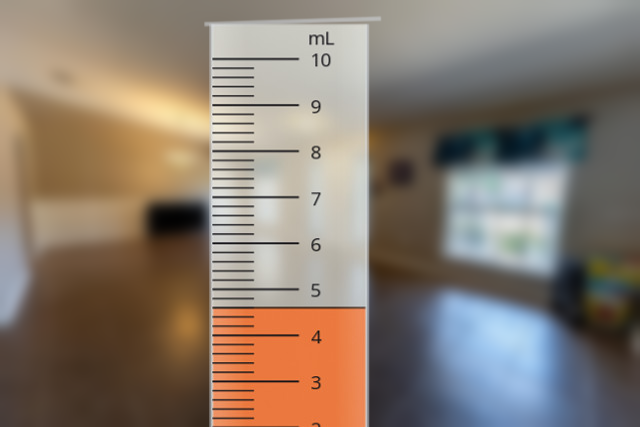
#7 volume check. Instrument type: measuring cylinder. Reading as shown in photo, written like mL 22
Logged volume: mL 4.6
